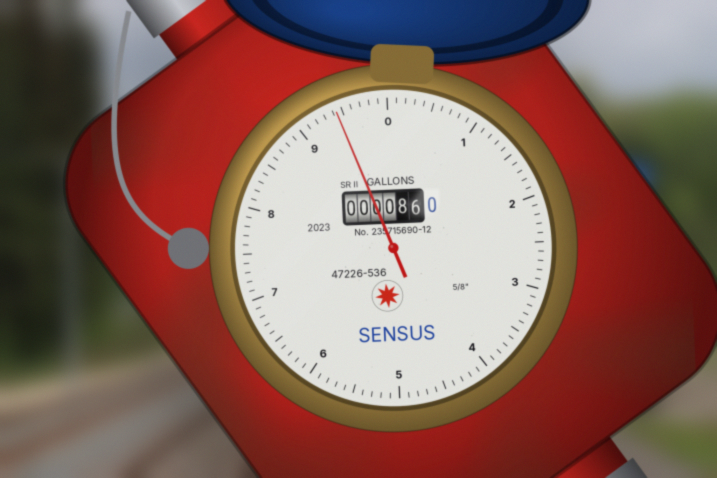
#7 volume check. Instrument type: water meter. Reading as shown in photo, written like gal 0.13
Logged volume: gal 859.4
